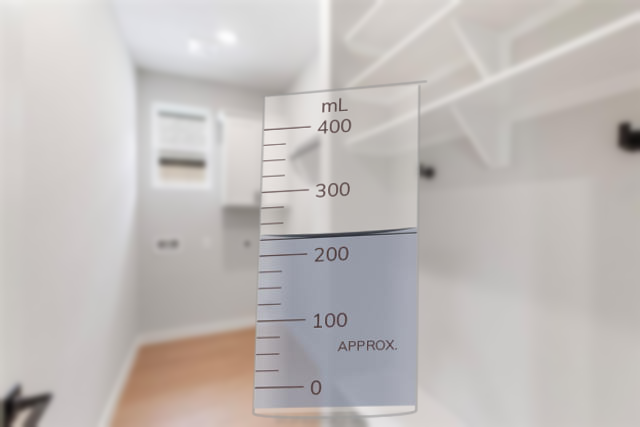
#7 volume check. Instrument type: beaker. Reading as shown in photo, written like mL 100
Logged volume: mL 225
